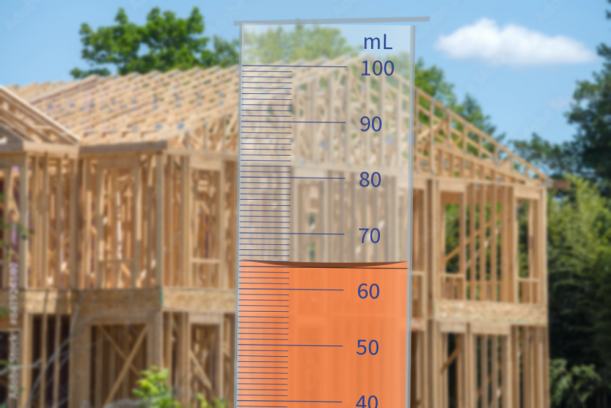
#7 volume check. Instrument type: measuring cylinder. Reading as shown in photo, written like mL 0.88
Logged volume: mL 64
